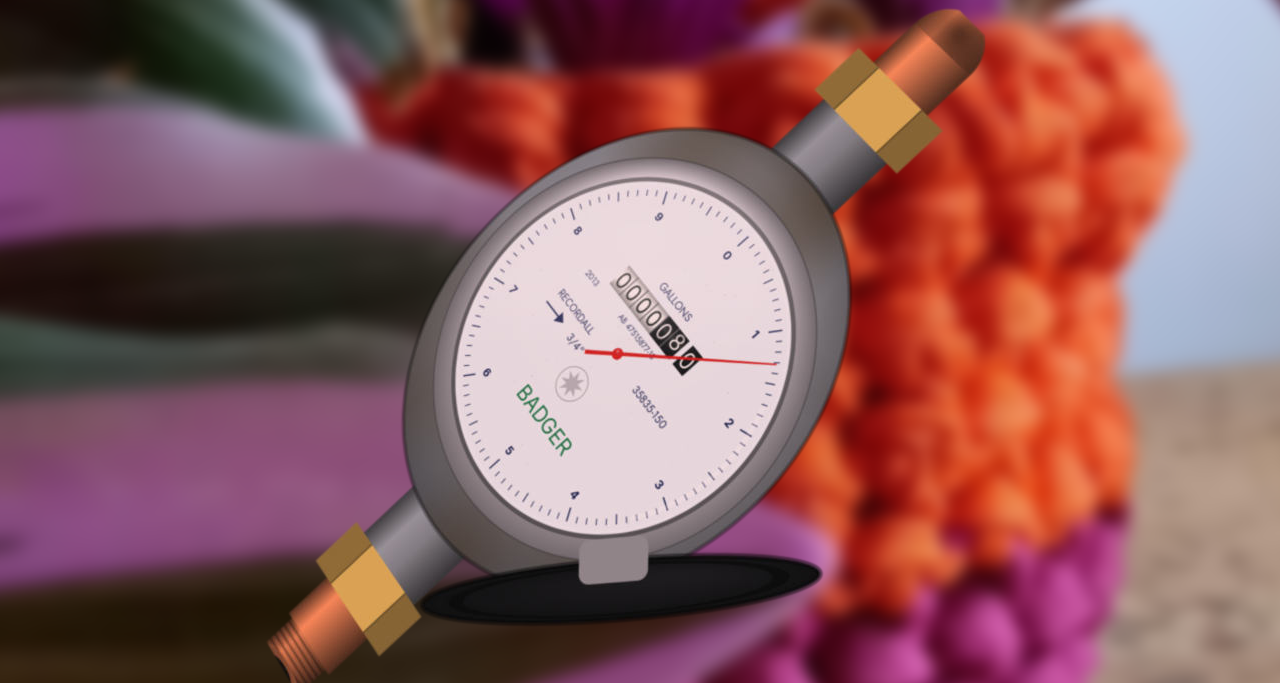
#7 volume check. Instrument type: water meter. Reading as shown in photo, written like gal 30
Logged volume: gal 81.3
